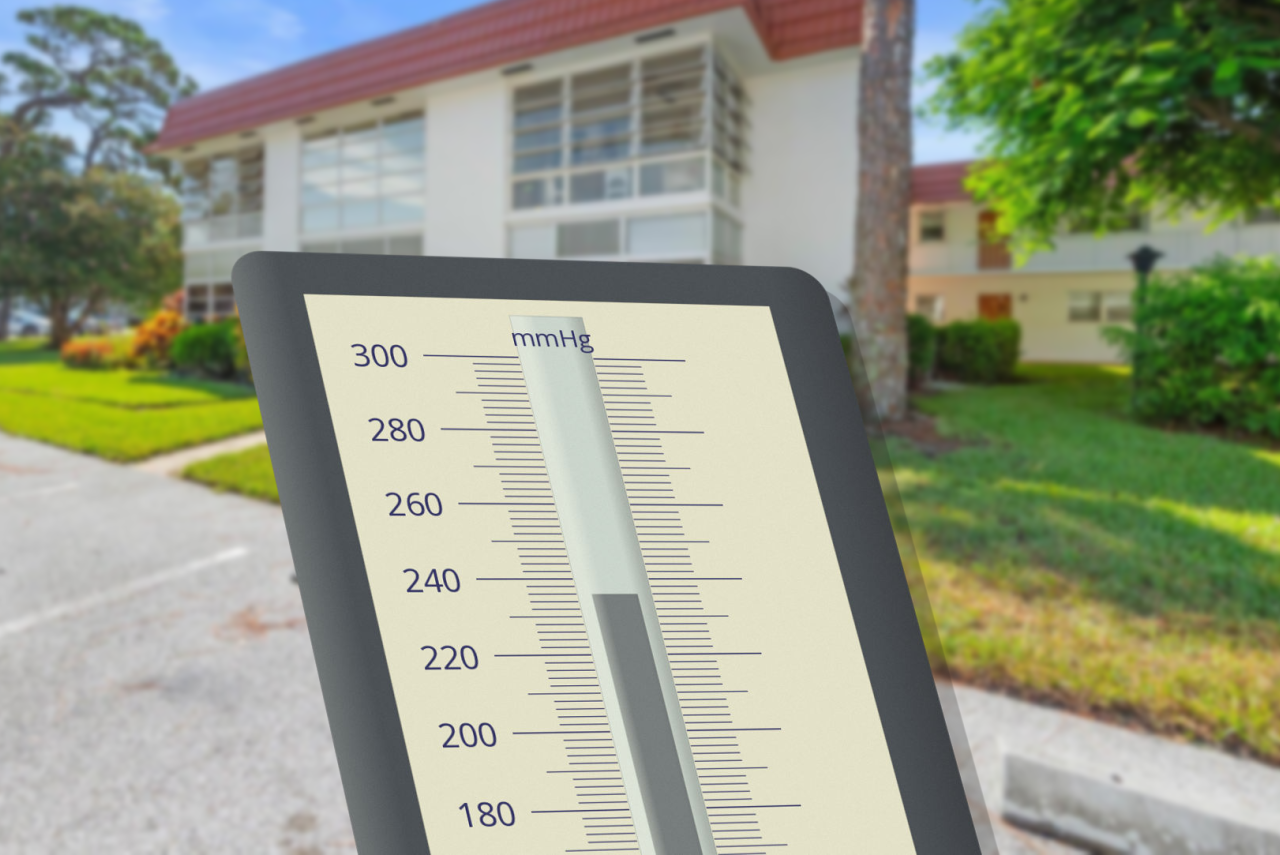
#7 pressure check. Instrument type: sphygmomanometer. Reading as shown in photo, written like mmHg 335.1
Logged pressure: mmHg 236
